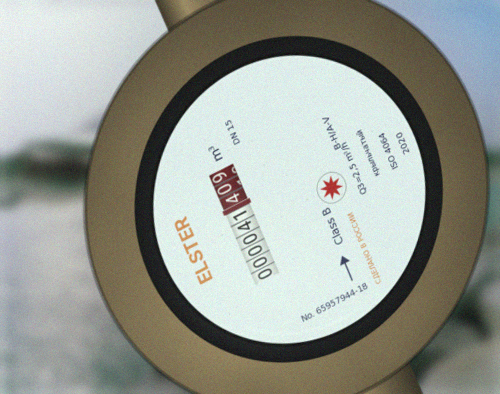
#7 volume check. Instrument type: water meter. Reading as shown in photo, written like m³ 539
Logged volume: m³ 41.409
